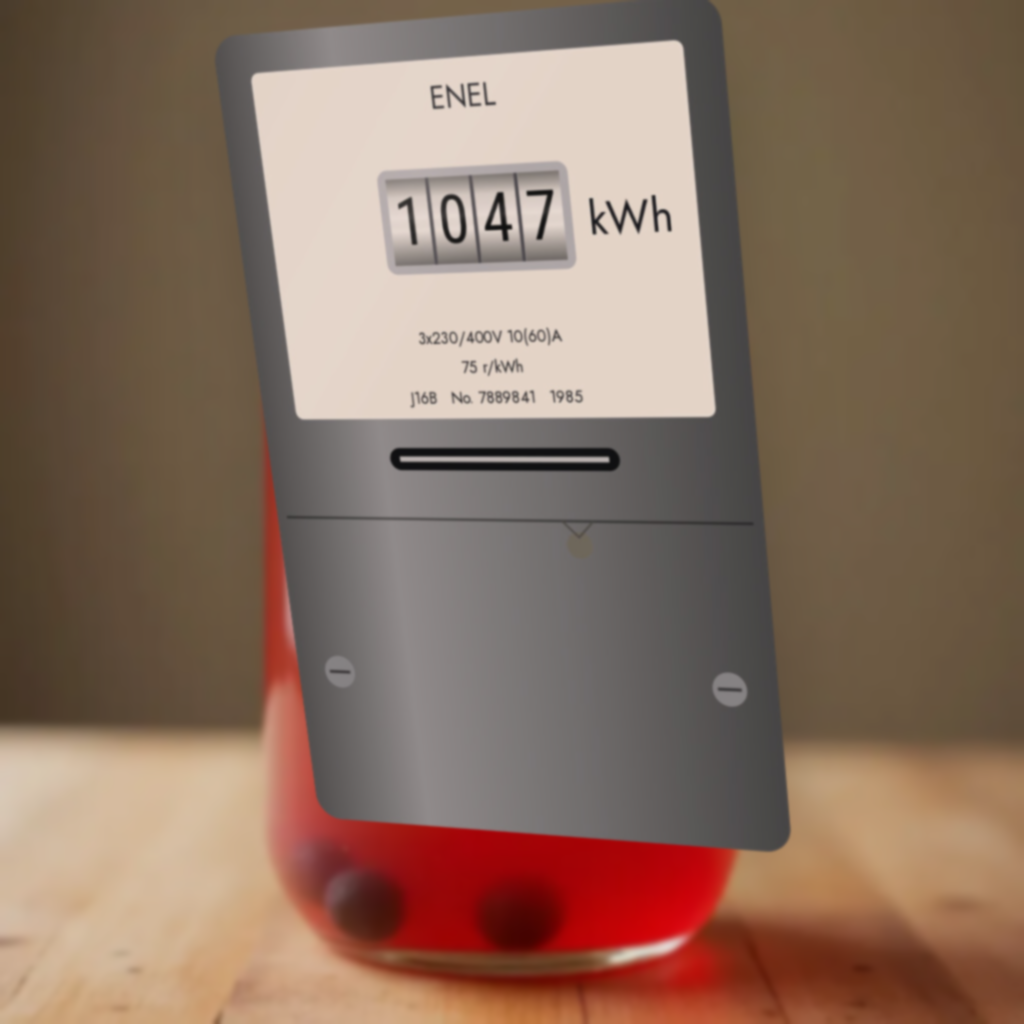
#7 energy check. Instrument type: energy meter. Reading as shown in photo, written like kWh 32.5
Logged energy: kWh 1047
